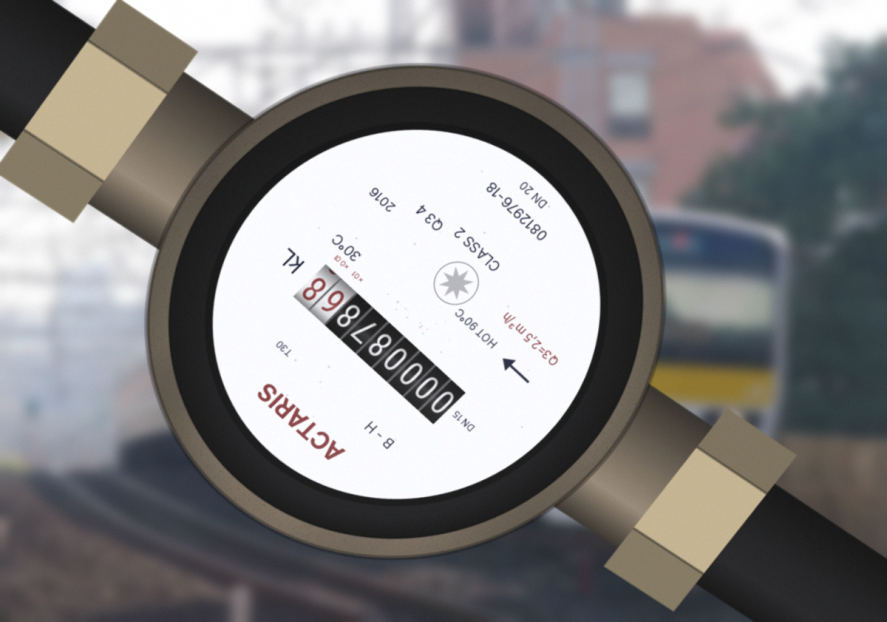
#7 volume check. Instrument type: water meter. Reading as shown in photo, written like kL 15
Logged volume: kL 878.68
